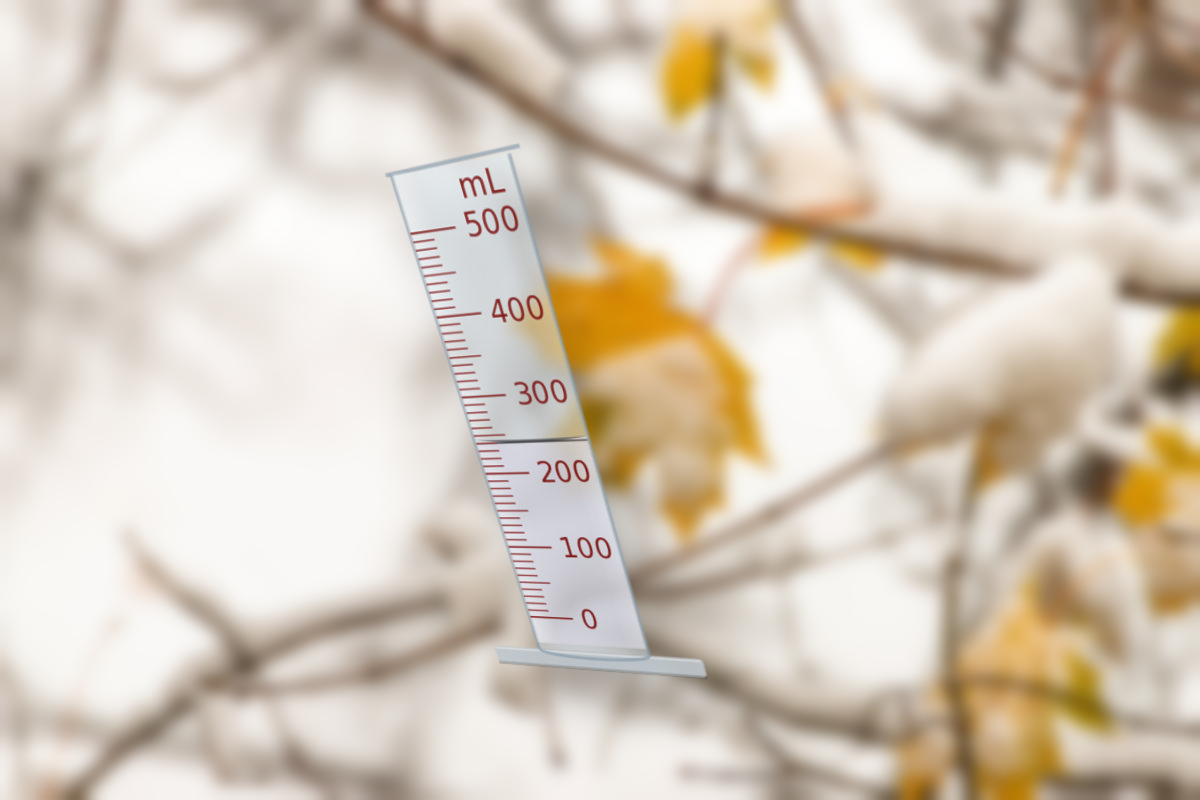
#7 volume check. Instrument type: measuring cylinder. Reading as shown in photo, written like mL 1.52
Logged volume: mL 240
